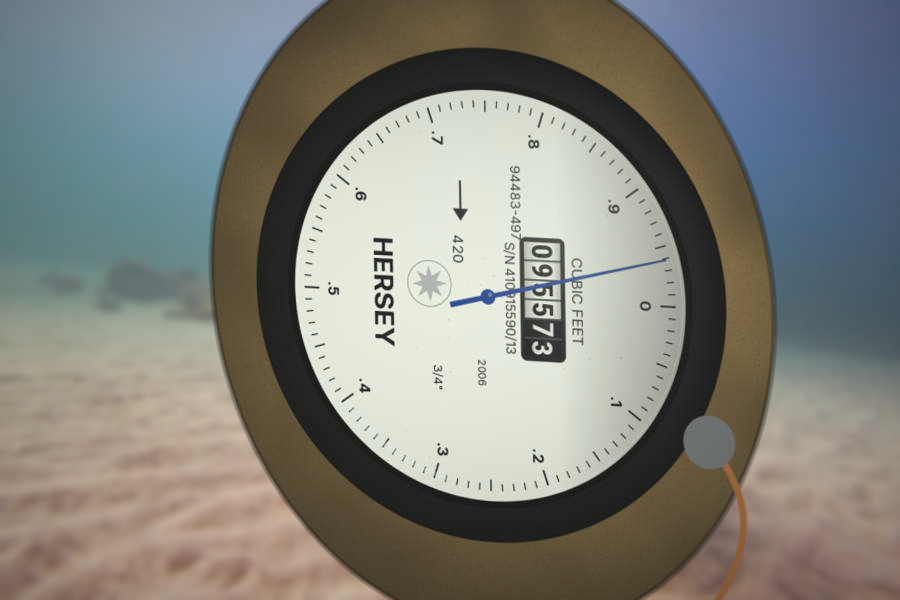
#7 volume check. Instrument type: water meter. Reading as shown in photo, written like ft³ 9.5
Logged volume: ft³ 95572.96
